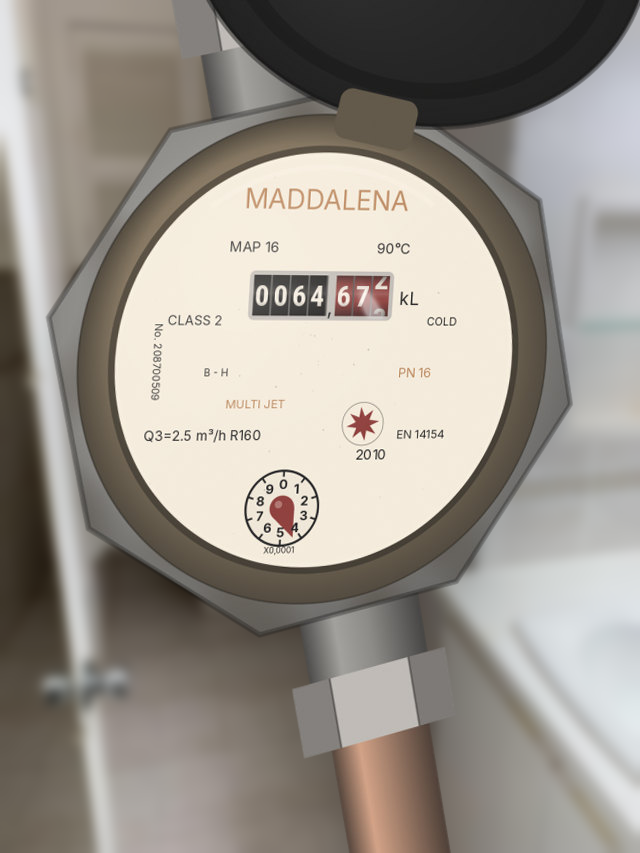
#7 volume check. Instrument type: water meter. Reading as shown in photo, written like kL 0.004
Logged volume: kL 64.6724
